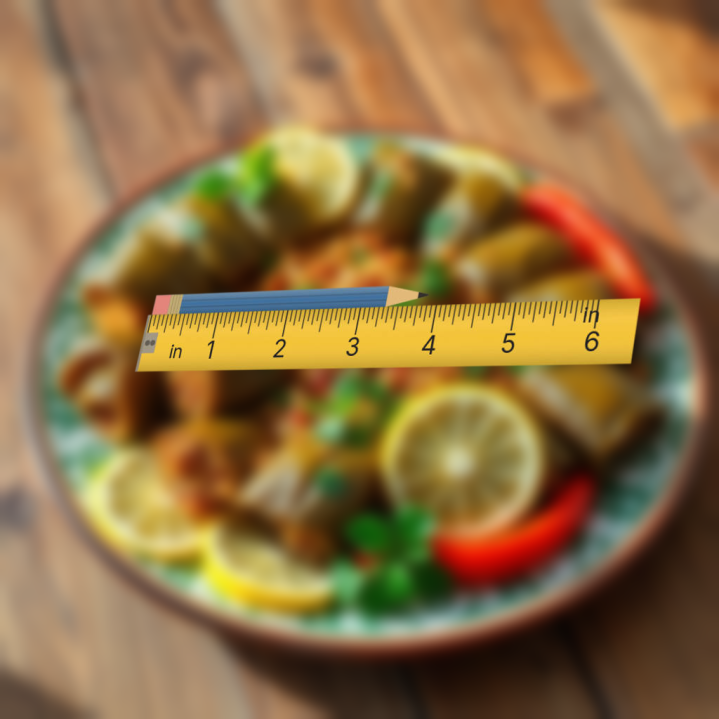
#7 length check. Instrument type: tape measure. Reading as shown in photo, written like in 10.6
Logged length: in 3.875
